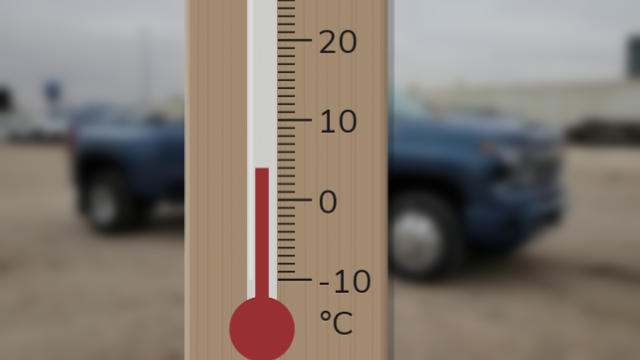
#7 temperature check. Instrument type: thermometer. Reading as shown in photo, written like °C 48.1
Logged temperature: °C 4
